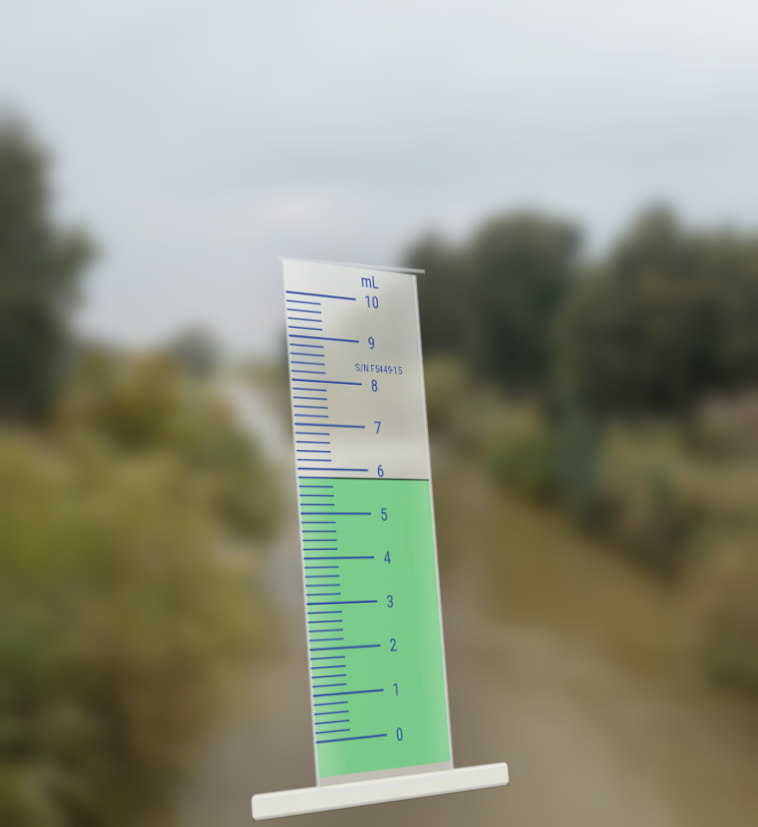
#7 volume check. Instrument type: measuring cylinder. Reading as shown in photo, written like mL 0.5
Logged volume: mL 5.8
